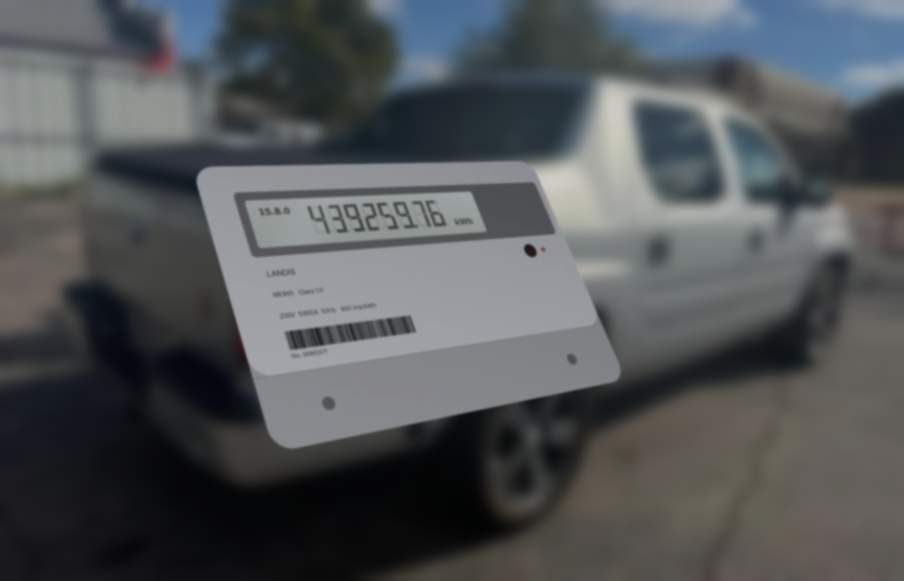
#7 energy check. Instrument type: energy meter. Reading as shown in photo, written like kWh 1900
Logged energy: kWh 439259.76
